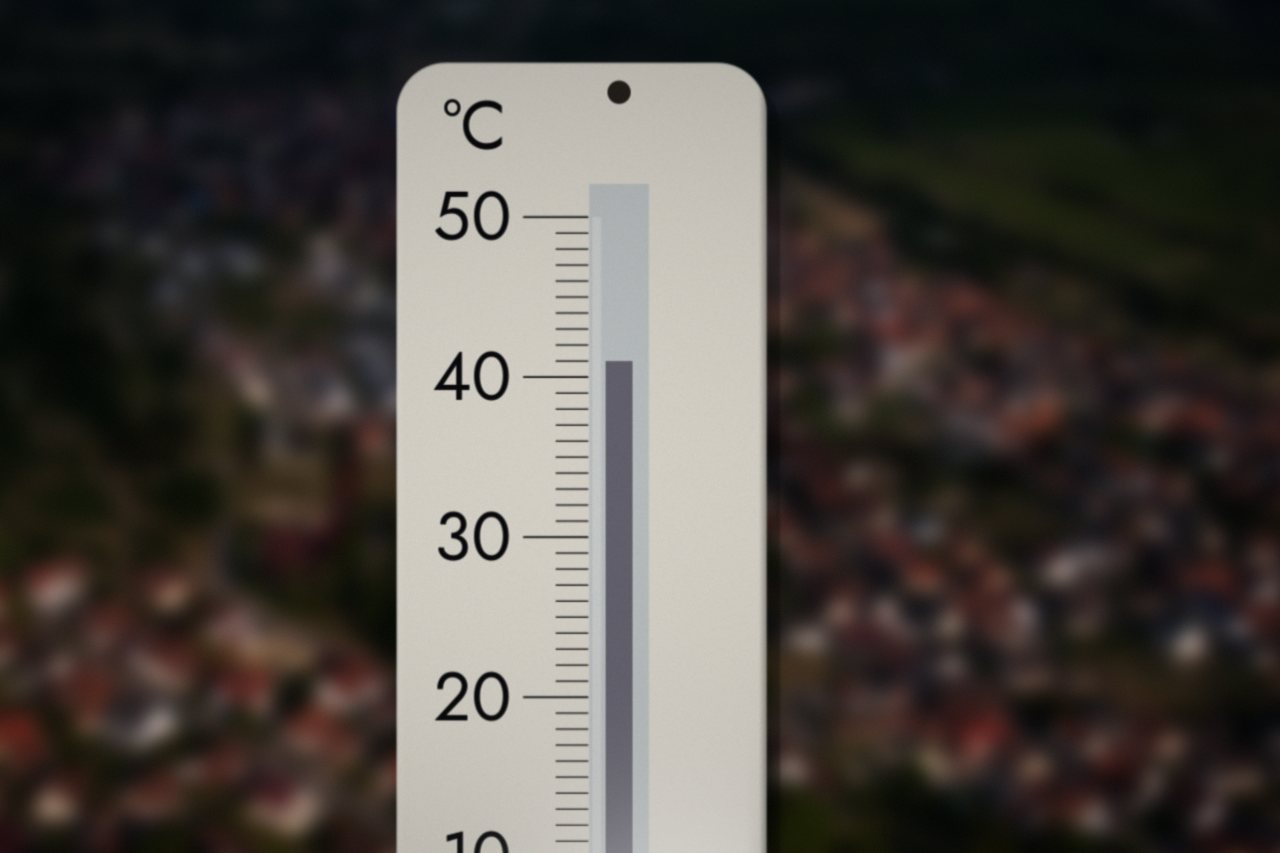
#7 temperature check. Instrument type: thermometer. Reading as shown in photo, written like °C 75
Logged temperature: °C 41
